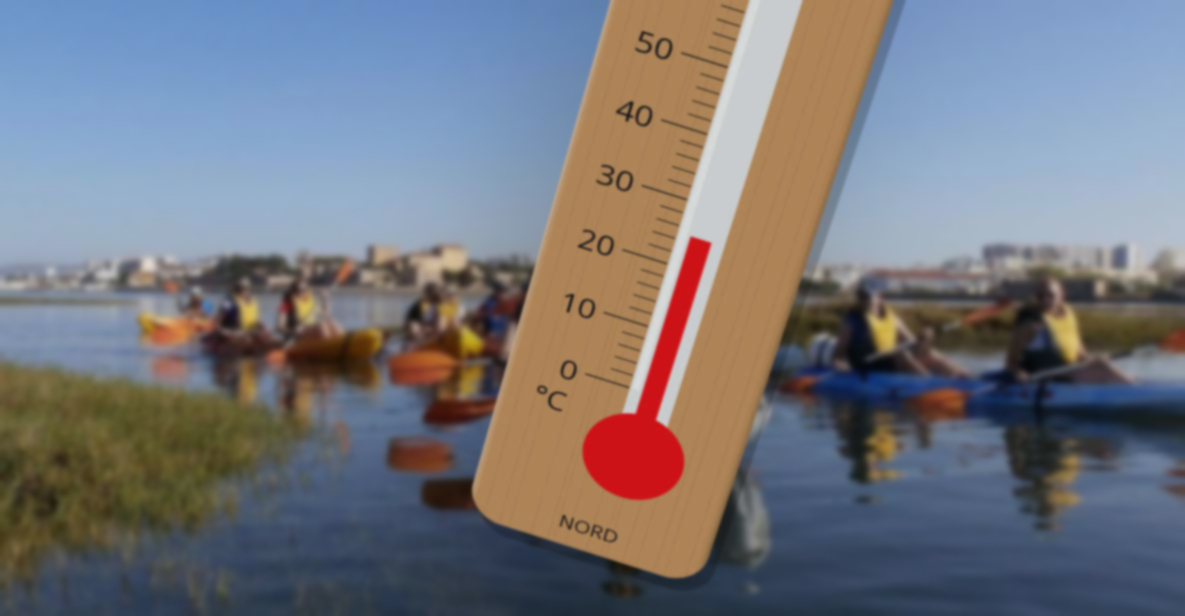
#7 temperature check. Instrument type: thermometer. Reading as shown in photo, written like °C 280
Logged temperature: °C 25
